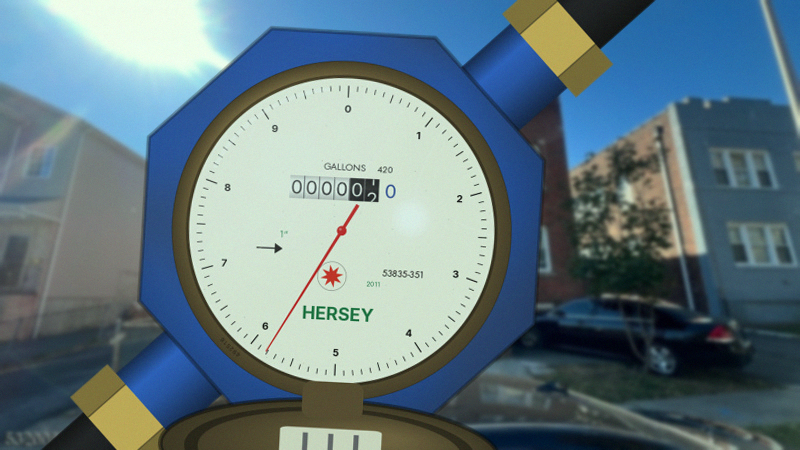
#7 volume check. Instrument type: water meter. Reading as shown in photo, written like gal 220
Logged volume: gal 15.8
